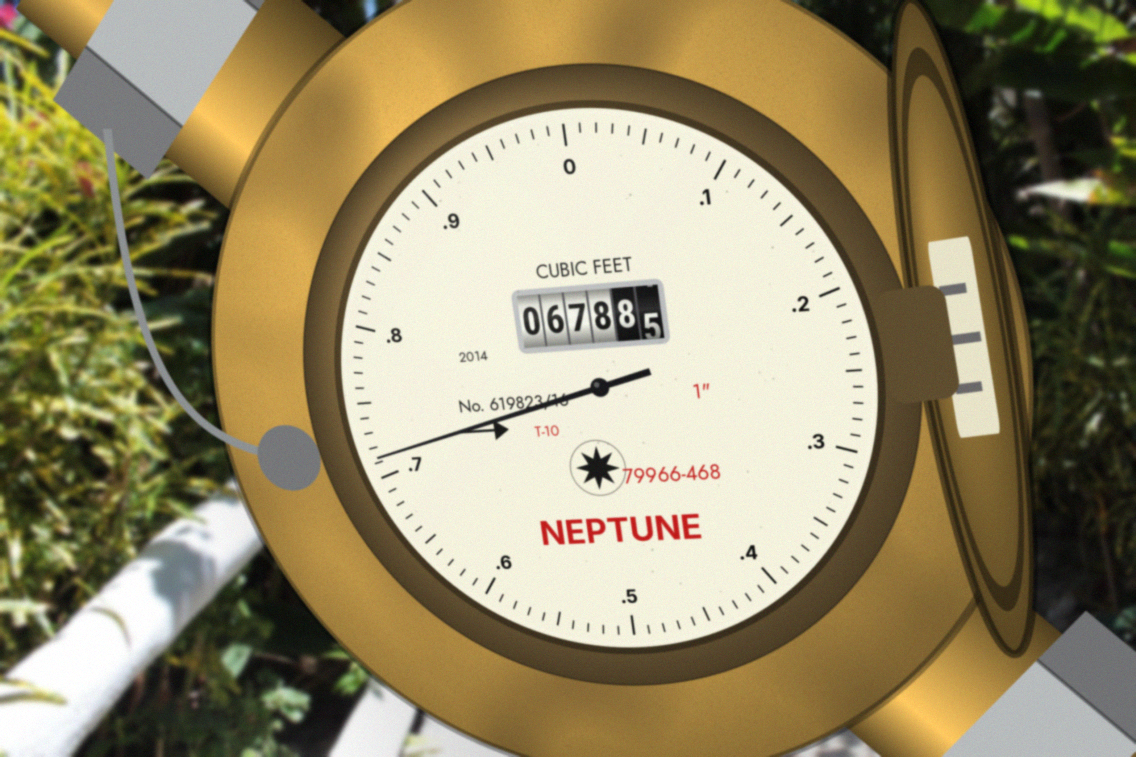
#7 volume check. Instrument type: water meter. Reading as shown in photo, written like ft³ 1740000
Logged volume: ft³ 67884.71
